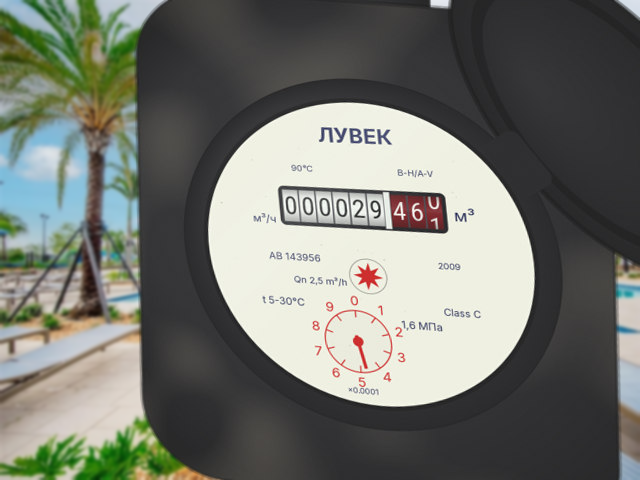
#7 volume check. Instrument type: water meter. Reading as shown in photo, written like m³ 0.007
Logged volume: m³ 29.4604
